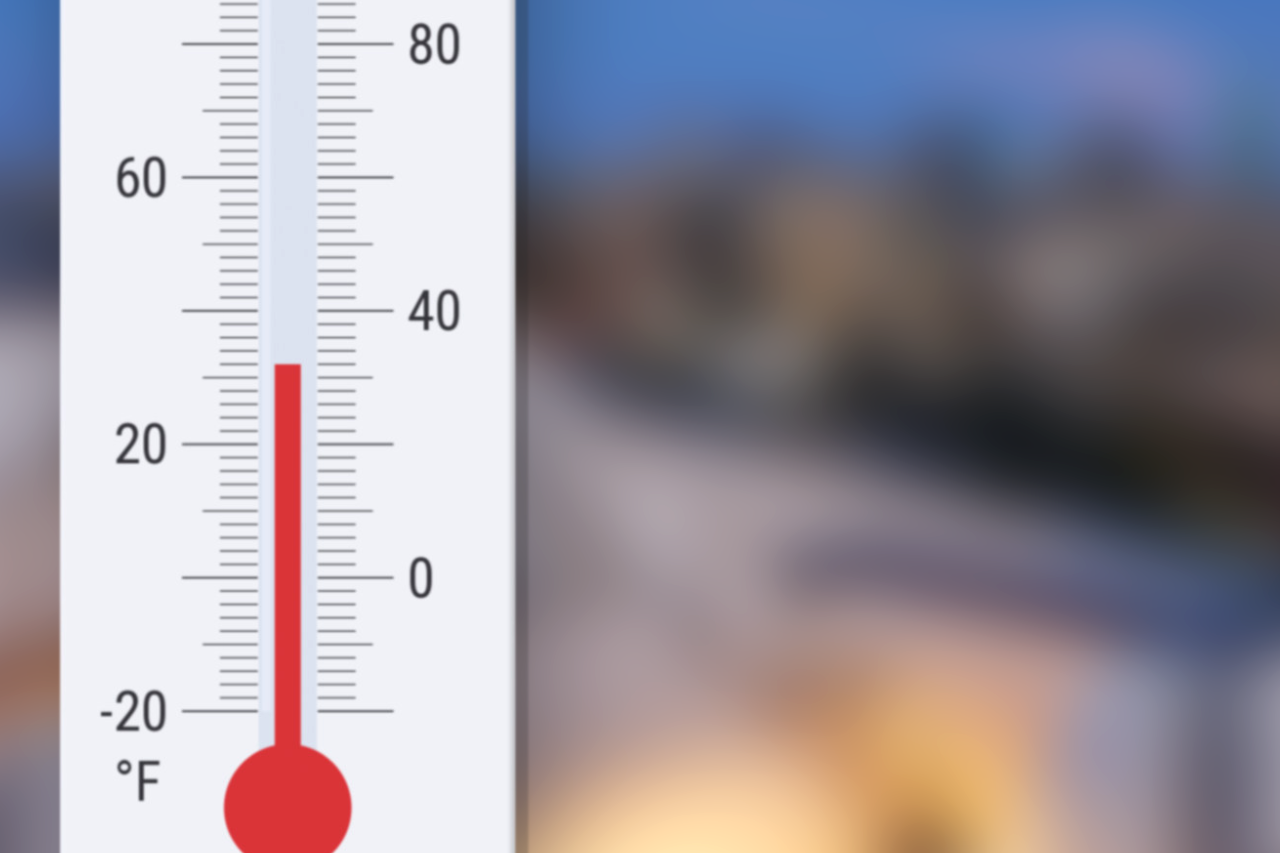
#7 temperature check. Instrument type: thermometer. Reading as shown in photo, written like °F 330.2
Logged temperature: °F 32
